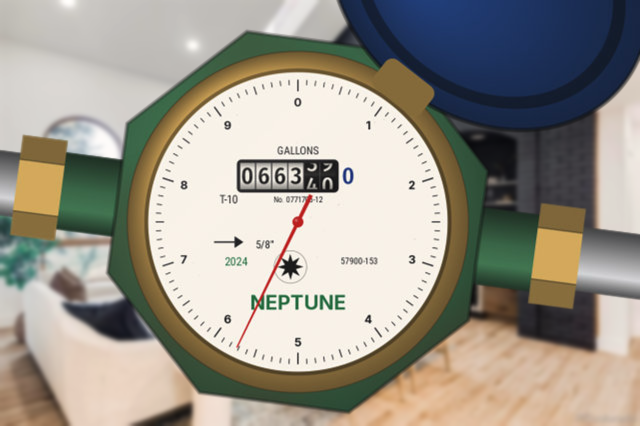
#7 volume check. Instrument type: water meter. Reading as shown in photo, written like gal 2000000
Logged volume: gal 663395.7
